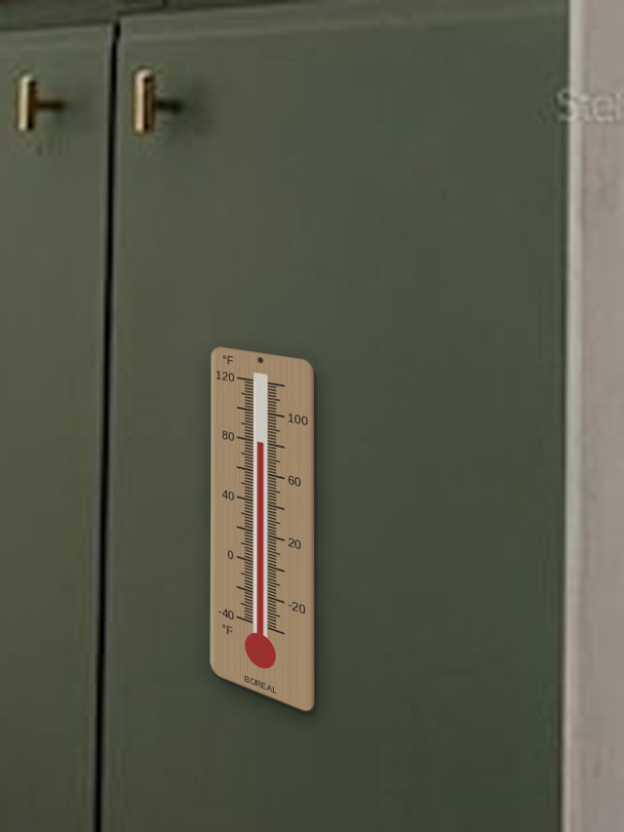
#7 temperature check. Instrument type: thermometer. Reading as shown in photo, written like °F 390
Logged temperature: °F 80
